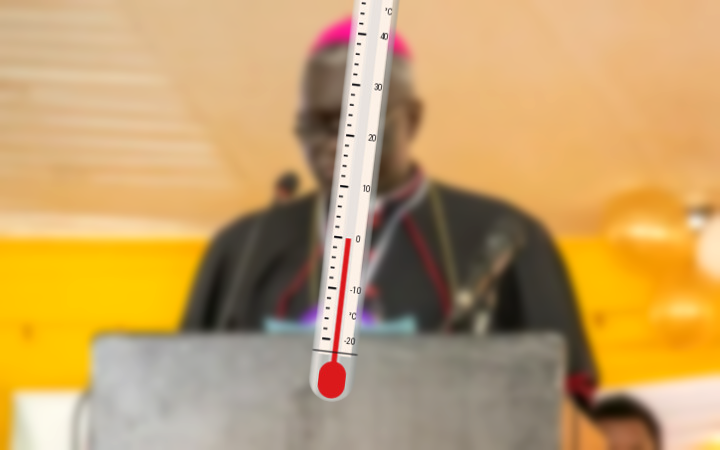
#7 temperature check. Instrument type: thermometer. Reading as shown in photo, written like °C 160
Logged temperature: °C 0
